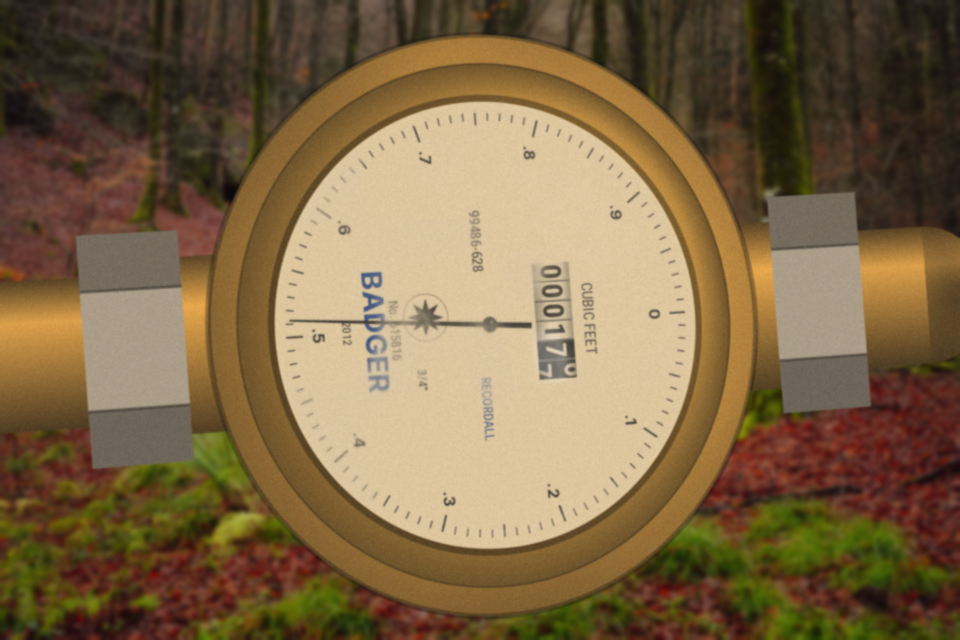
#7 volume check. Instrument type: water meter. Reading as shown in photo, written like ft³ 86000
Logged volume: ft³ 176.51
